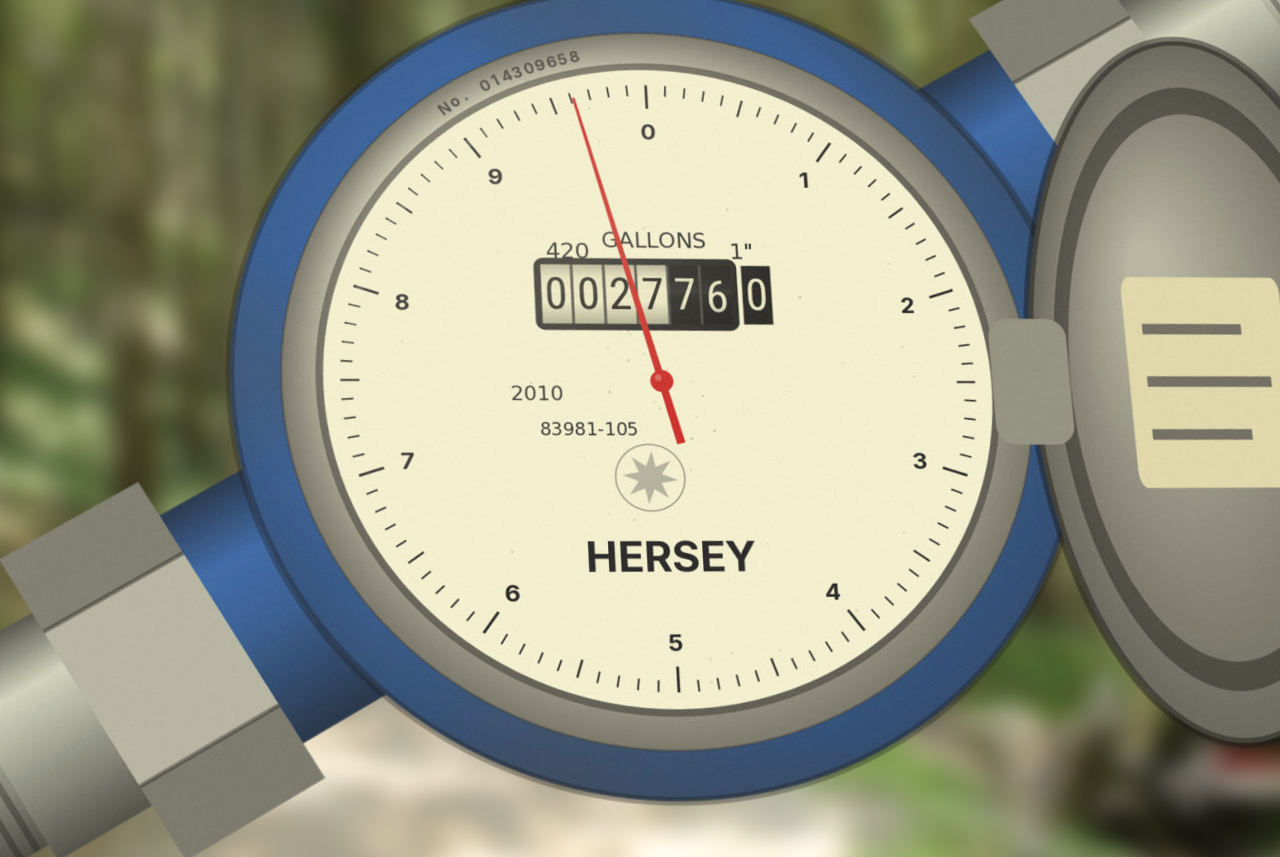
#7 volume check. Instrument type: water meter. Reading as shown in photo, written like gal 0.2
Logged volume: gal 27759.6
